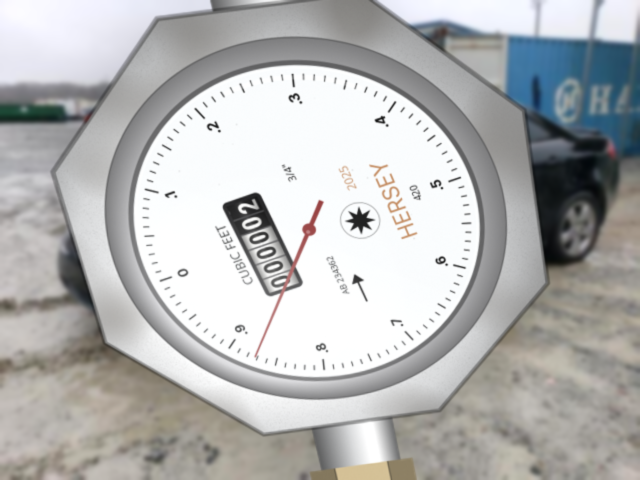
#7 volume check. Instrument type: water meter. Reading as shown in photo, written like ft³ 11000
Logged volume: ft³ 1.87
